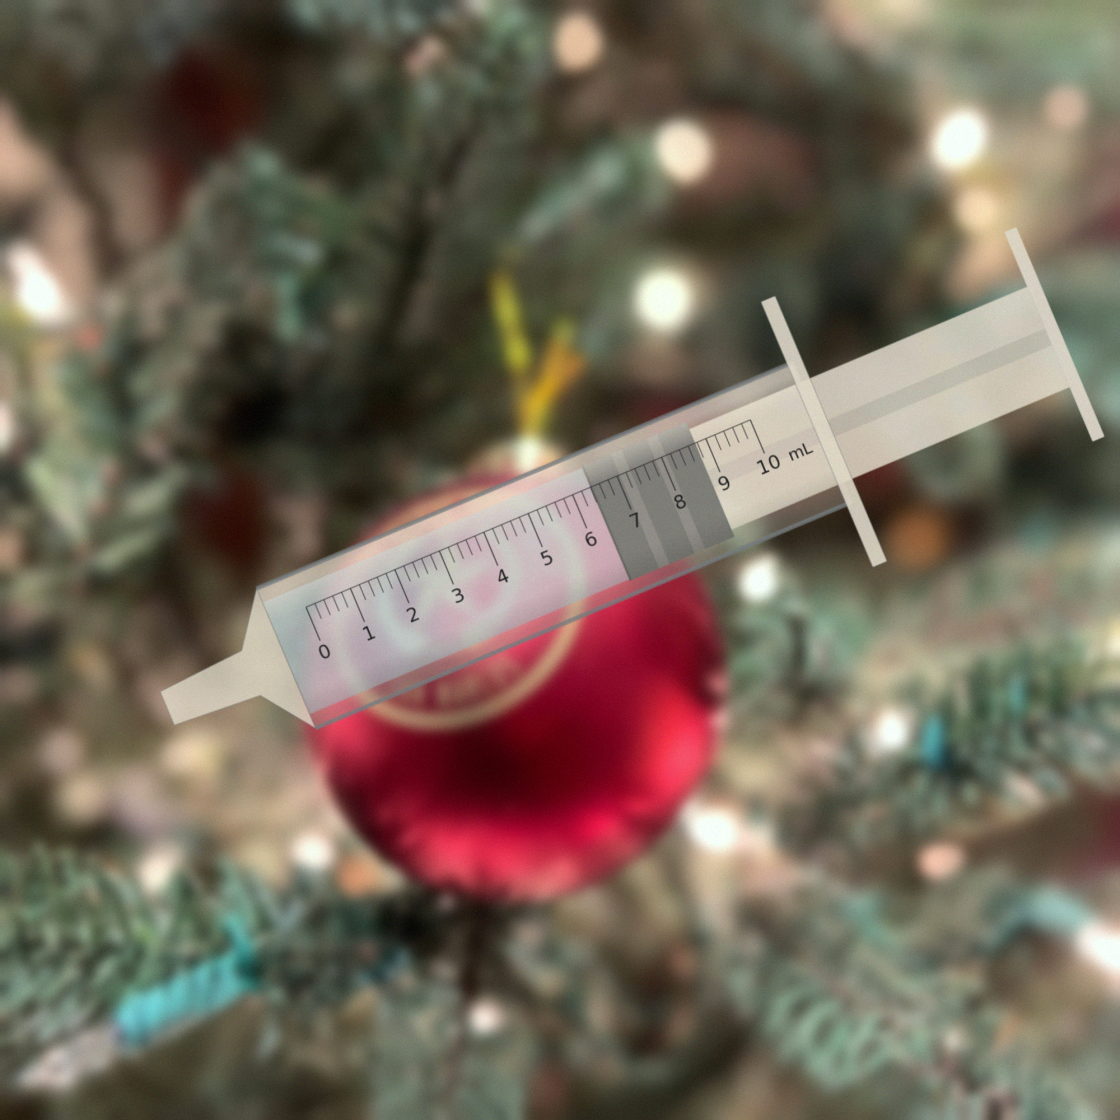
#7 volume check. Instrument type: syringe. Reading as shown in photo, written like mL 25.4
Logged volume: mL 6.4
